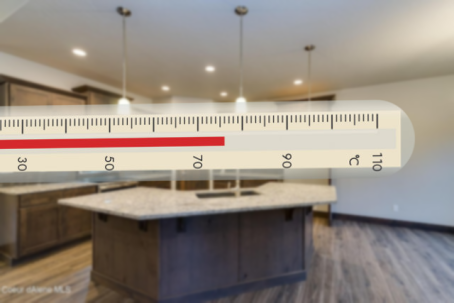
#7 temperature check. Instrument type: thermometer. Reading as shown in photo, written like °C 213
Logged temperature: °C 76
